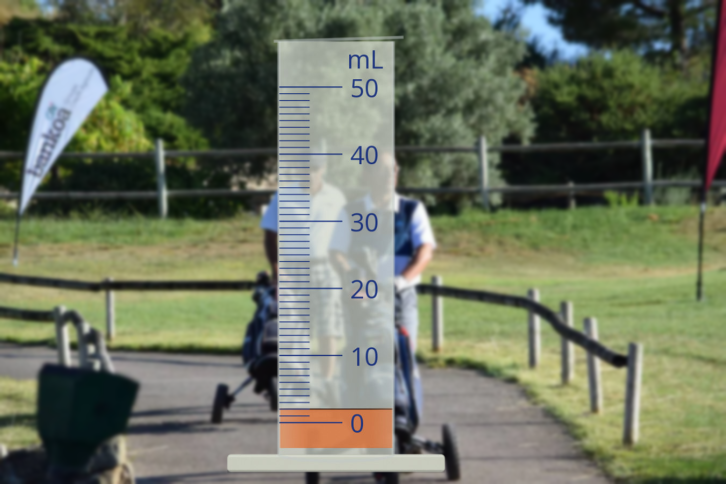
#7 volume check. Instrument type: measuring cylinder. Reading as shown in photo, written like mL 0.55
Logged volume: mL 2
